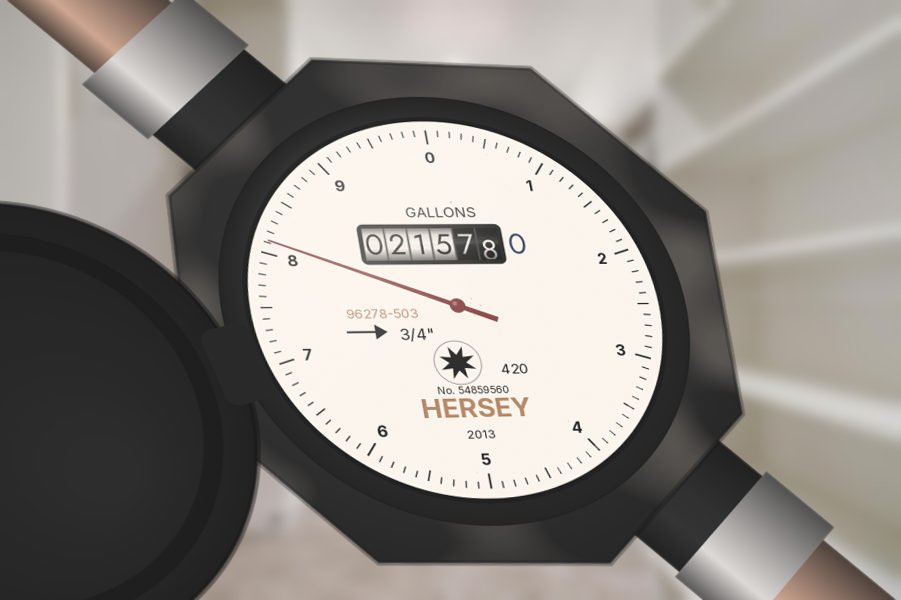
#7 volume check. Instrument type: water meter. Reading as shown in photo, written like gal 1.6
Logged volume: gal 215778.1
